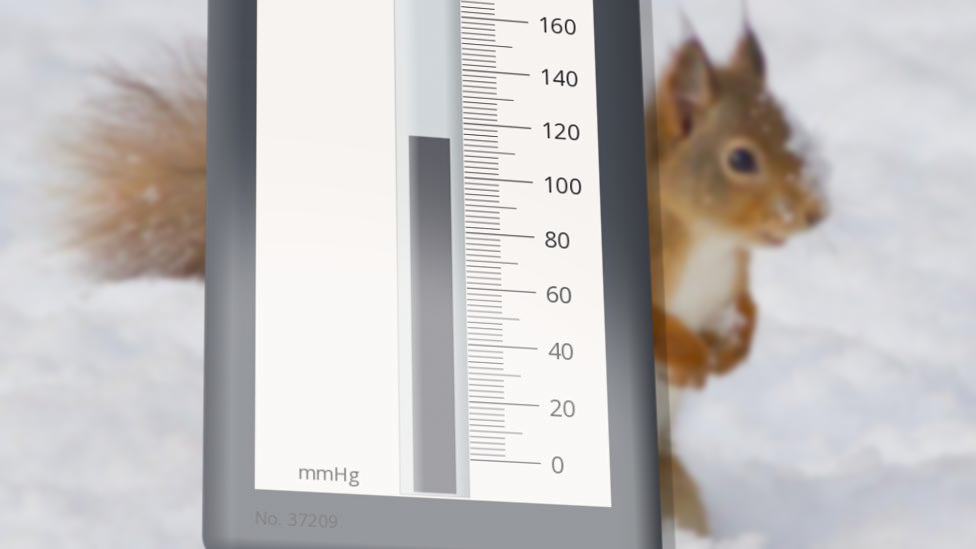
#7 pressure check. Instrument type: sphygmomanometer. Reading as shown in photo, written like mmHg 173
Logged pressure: mmHg 114
